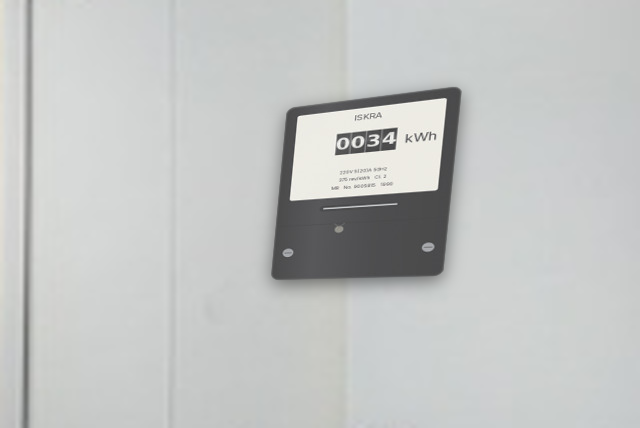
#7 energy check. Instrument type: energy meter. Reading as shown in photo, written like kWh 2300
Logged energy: kWh 34
